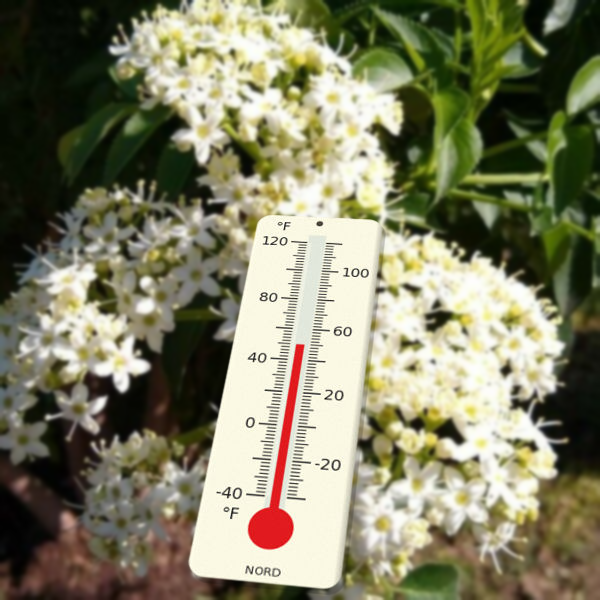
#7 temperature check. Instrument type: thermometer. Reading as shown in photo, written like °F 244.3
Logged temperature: °F 50
